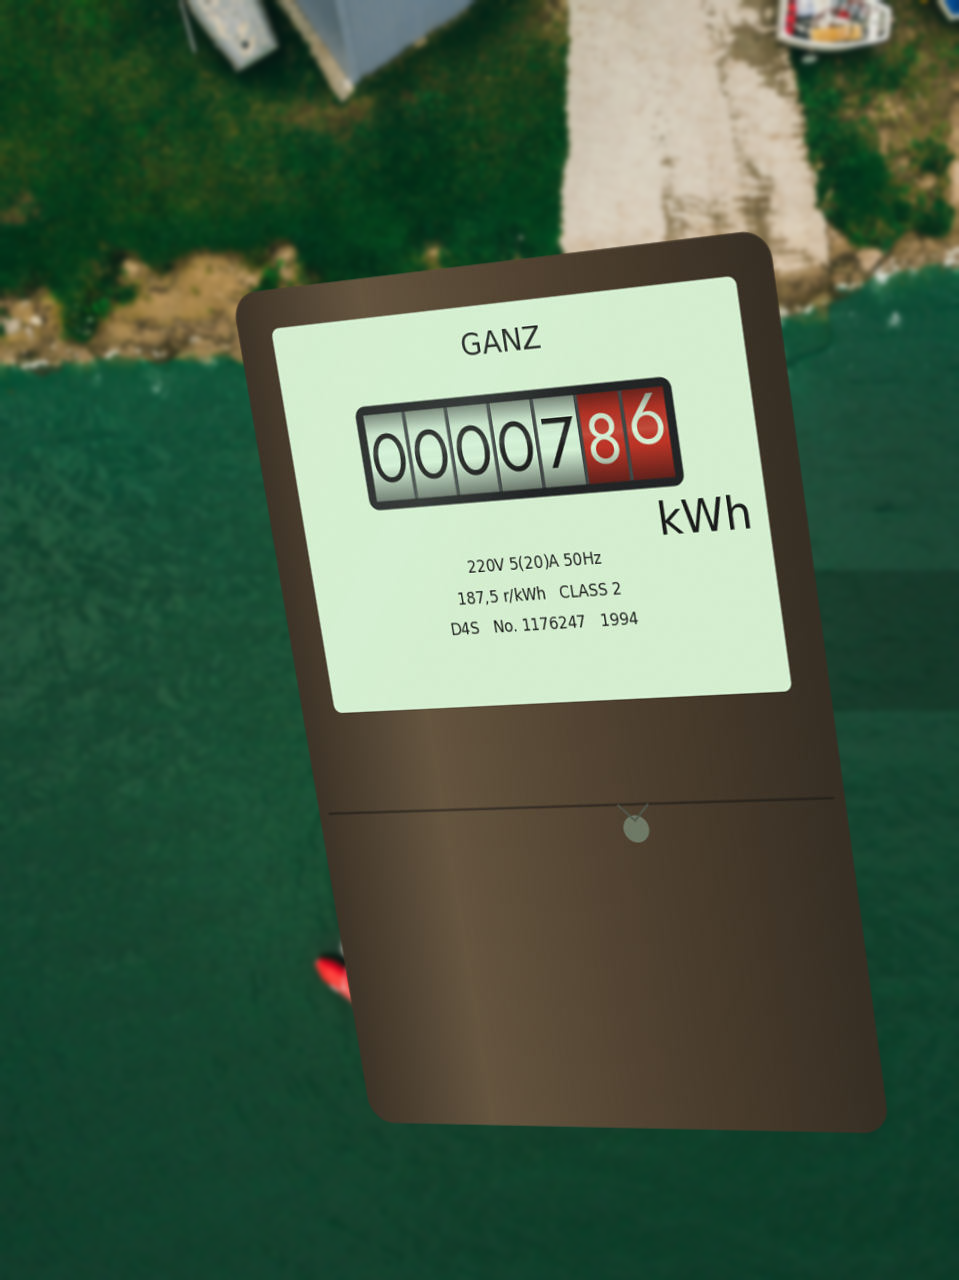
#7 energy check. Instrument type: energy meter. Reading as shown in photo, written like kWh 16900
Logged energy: kWh 7.86
